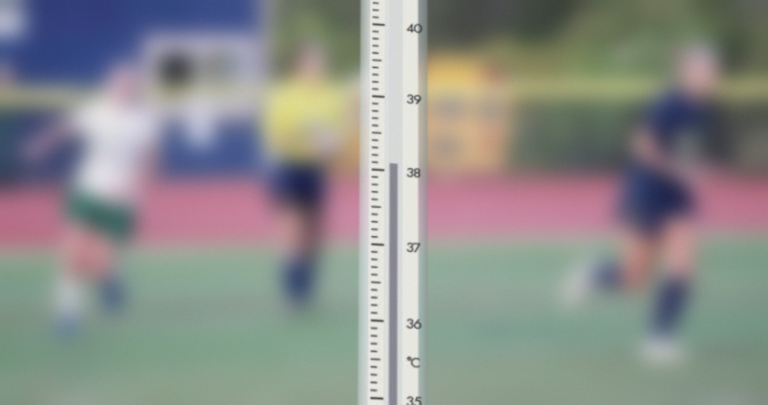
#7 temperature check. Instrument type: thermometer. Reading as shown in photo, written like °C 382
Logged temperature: °C 38.1
